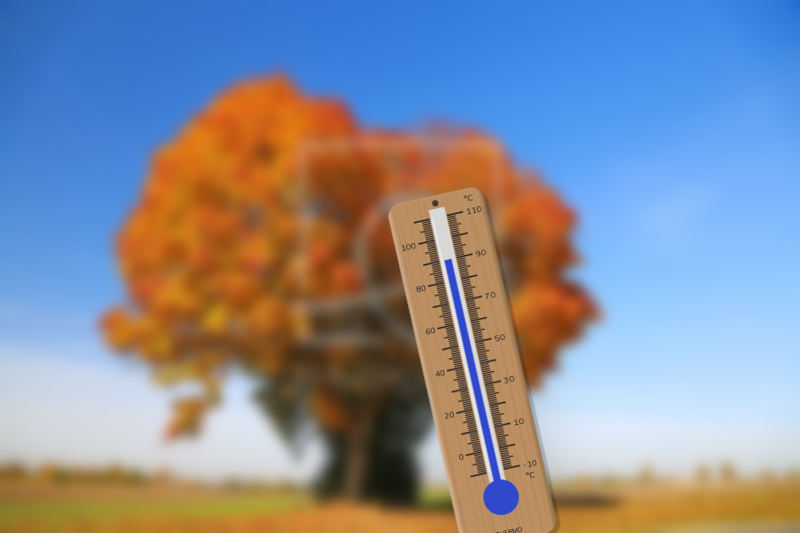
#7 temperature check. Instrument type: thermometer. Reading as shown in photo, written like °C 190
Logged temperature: °C 90
